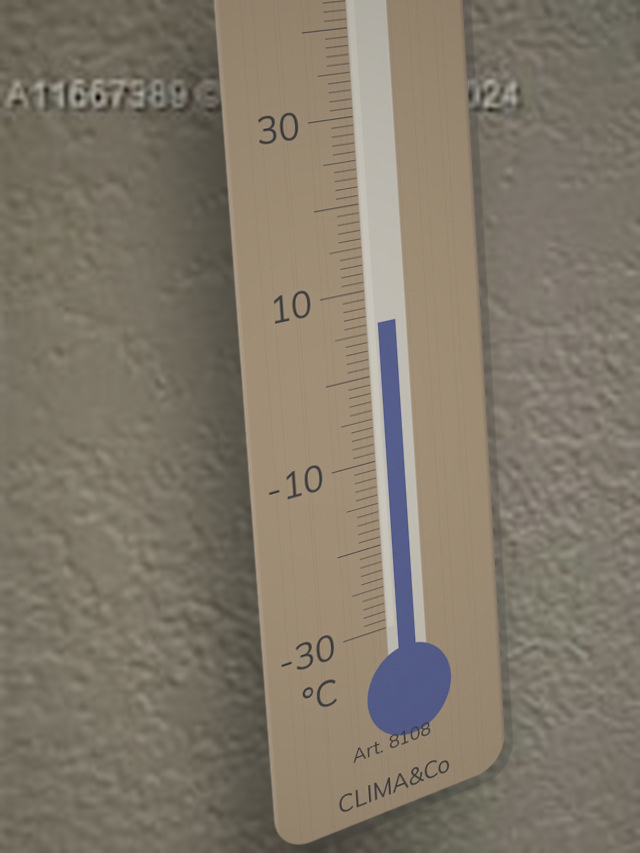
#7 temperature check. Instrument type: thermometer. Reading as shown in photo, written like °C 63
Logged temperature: °C 6
